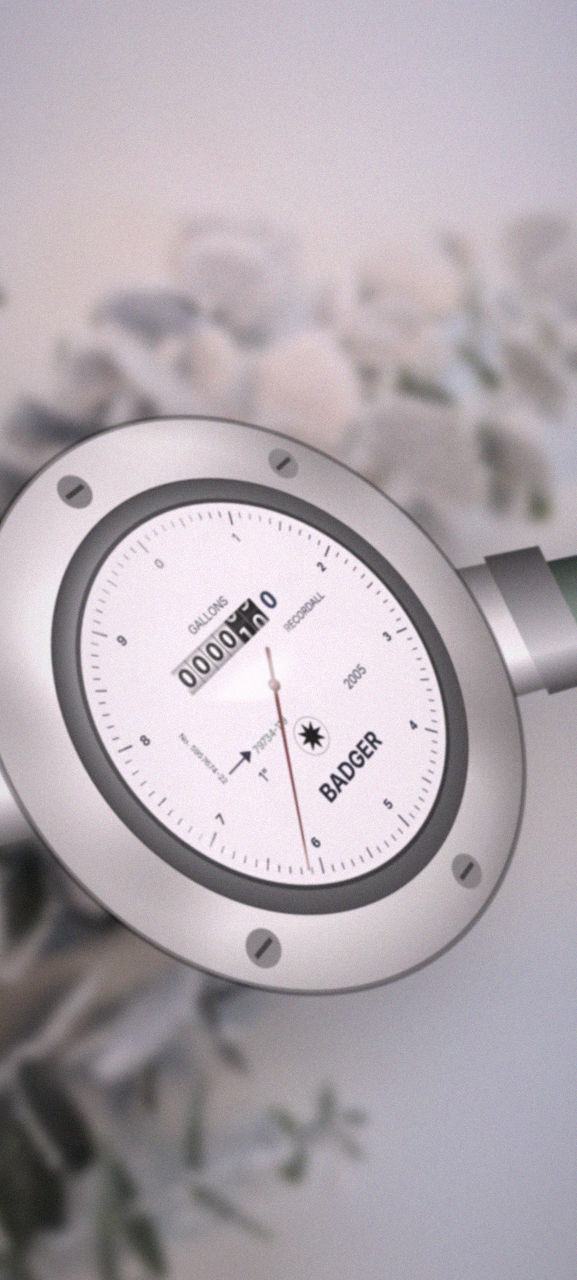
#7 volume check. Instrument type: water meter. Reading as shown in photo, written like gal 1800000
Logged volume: gal 96.1
